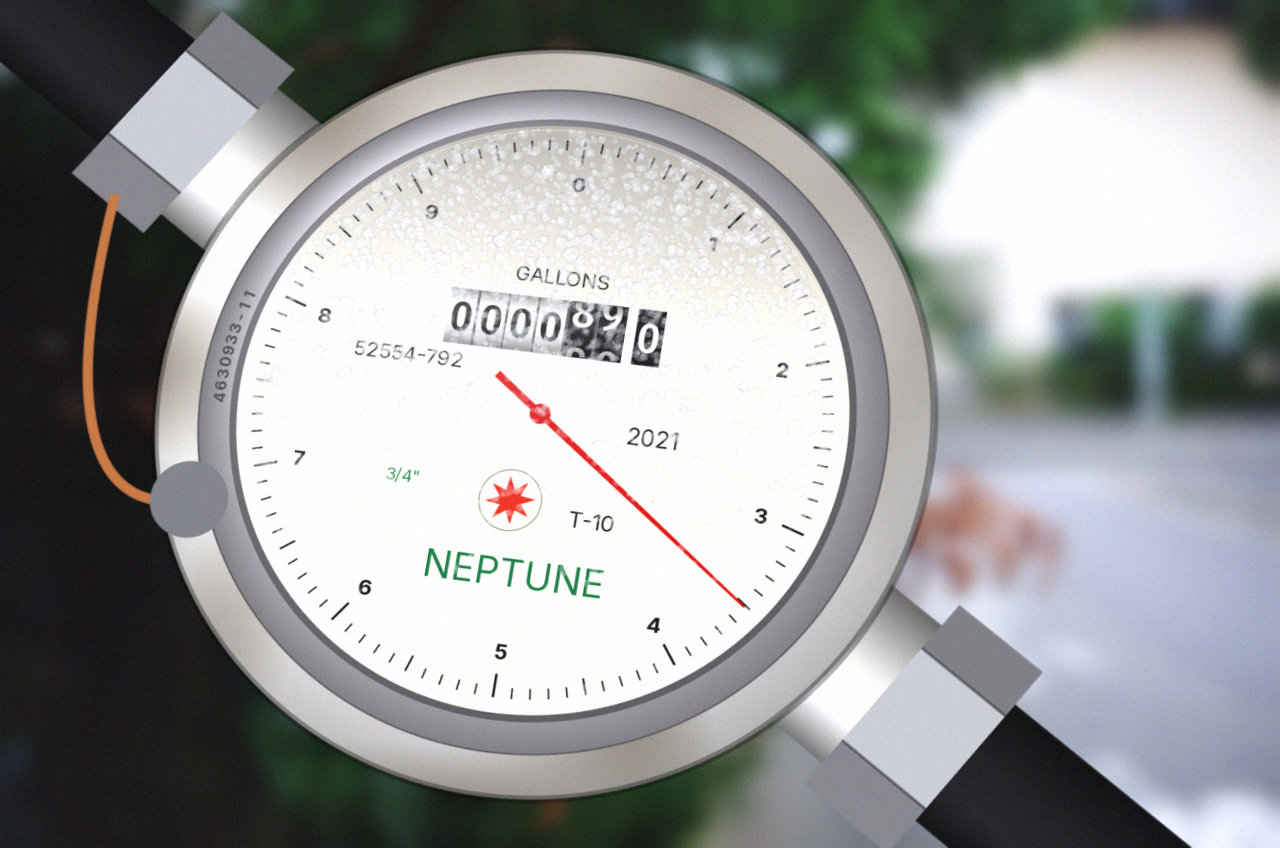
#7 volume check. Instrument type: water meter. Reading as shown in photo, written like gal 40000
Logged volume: gal 893.5
